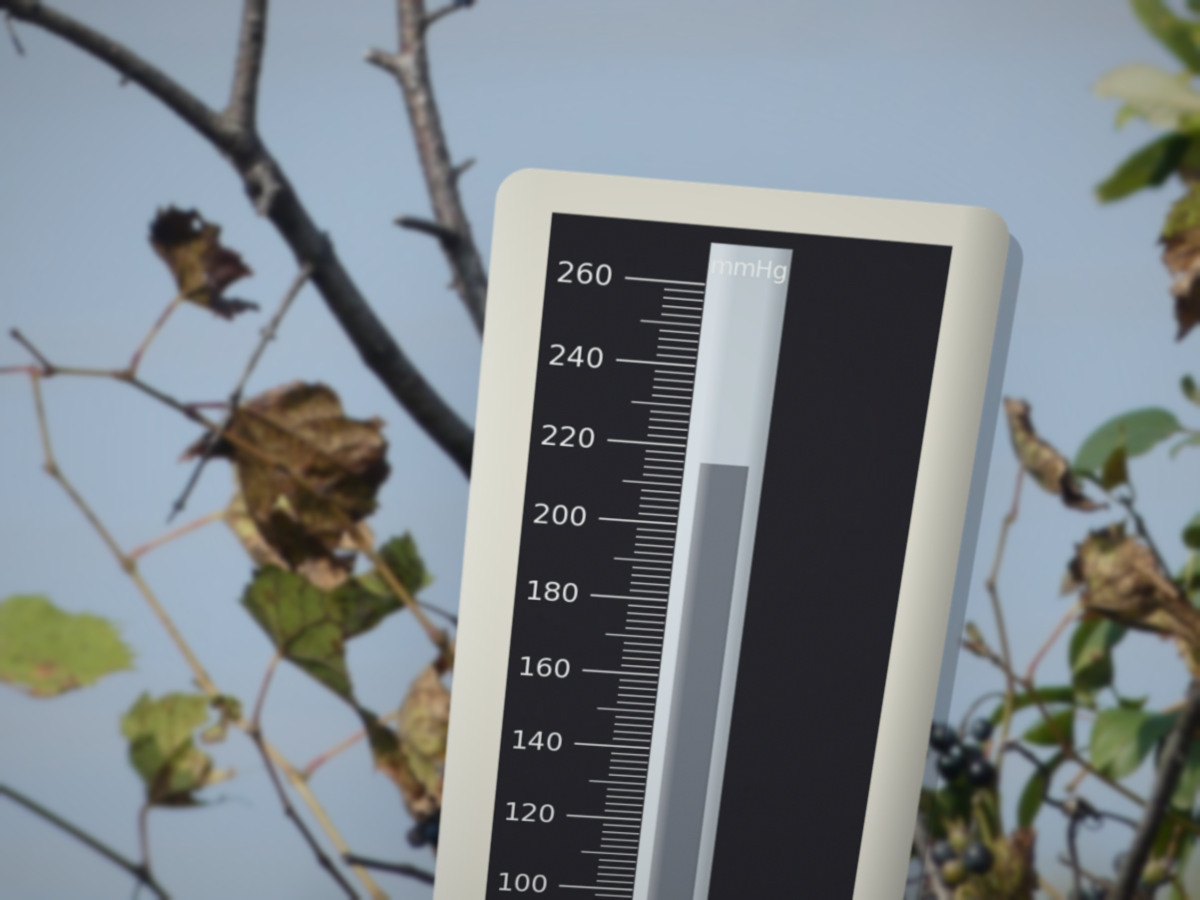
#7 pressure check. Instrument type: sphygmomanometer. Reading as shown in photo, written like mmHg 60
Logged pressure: mmHg 216
